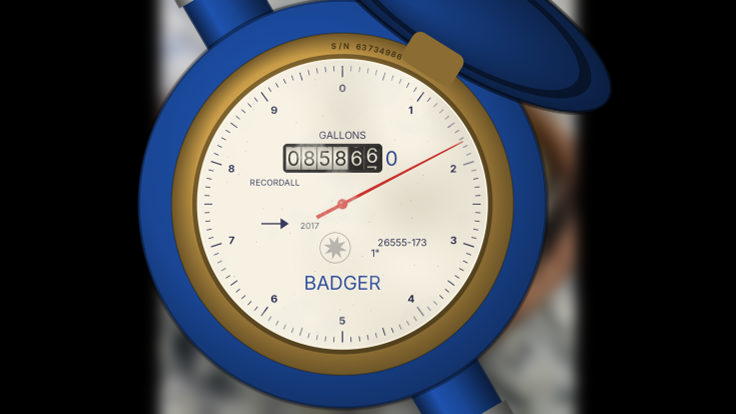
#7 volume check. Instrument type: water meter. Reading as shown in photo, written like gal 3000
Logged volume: gal 858661.7
